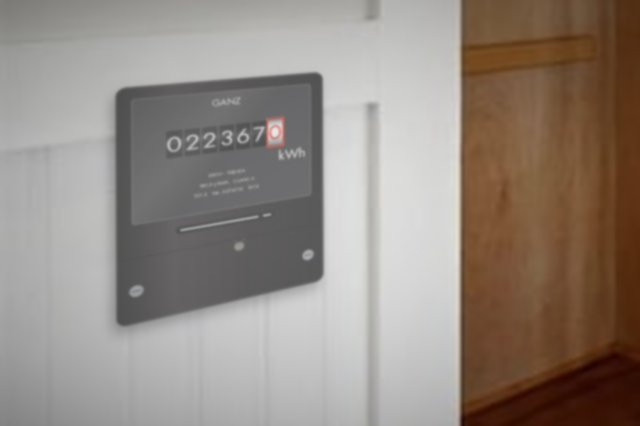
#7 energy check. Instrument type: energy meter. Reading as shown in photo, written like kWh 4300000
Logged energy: kWh 22367.0
